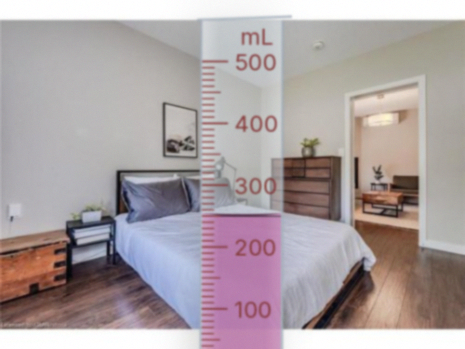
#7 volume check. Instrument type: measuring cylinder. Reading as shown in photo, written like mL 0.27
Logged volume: mL 250
